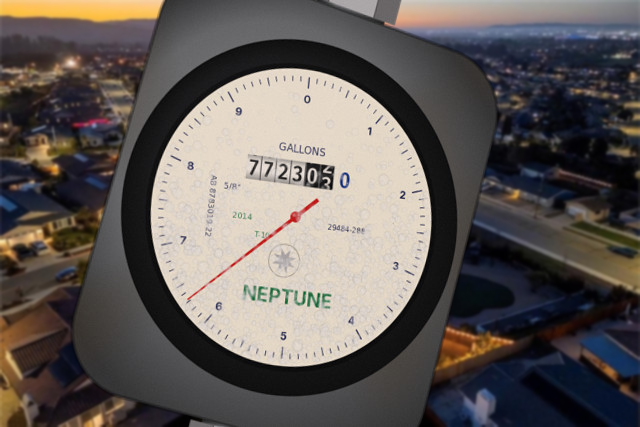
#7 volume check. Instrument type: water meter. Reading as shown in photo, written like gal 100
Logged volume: gal 7723026.3
